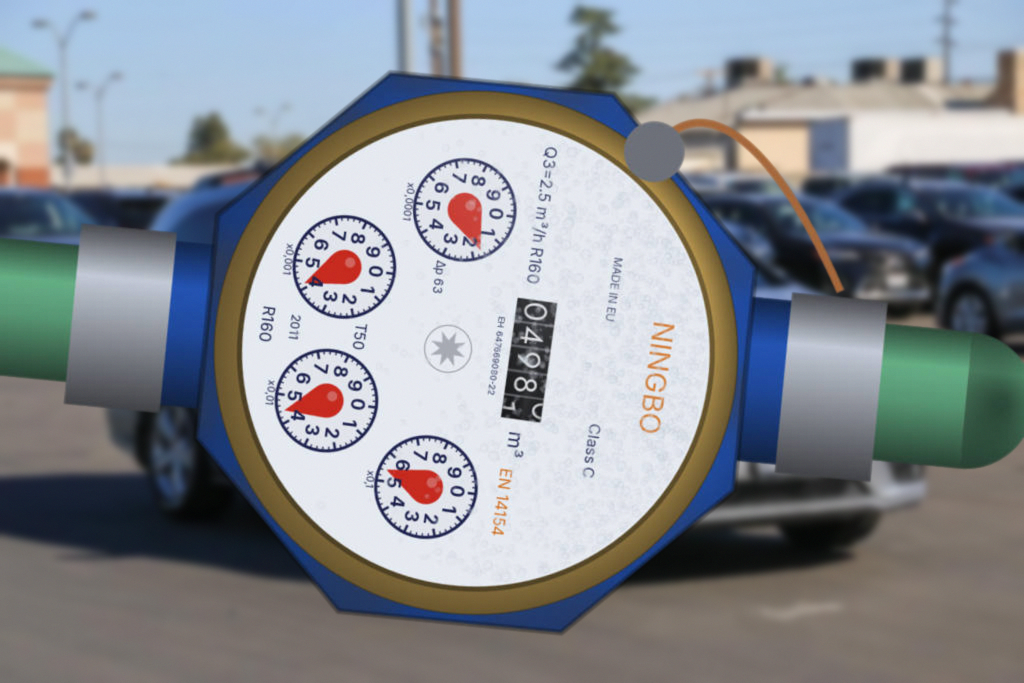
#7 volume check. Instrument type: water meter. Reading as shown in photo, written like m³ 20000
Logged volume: m³ 4980.5441
